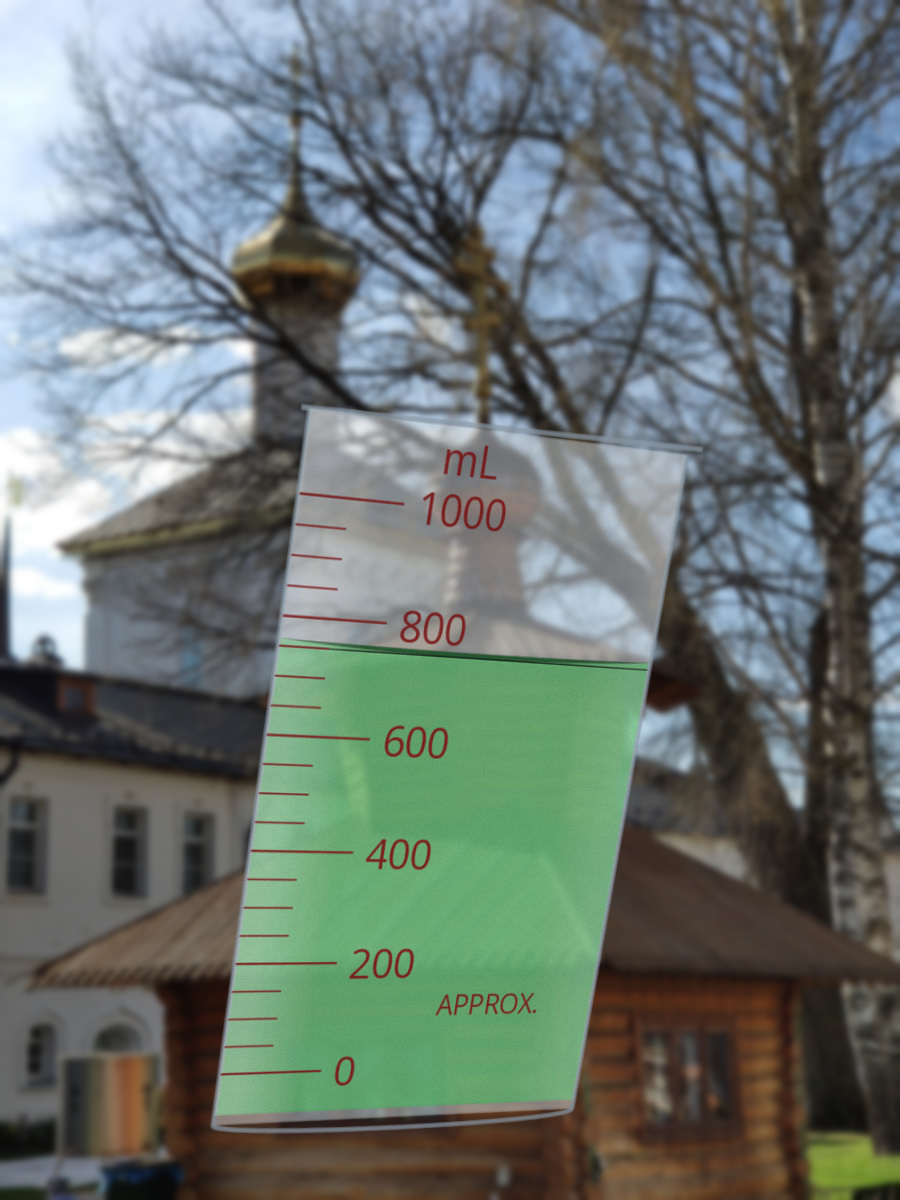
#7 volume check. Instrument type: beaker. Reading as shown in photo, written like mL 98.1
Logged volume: mL 750
